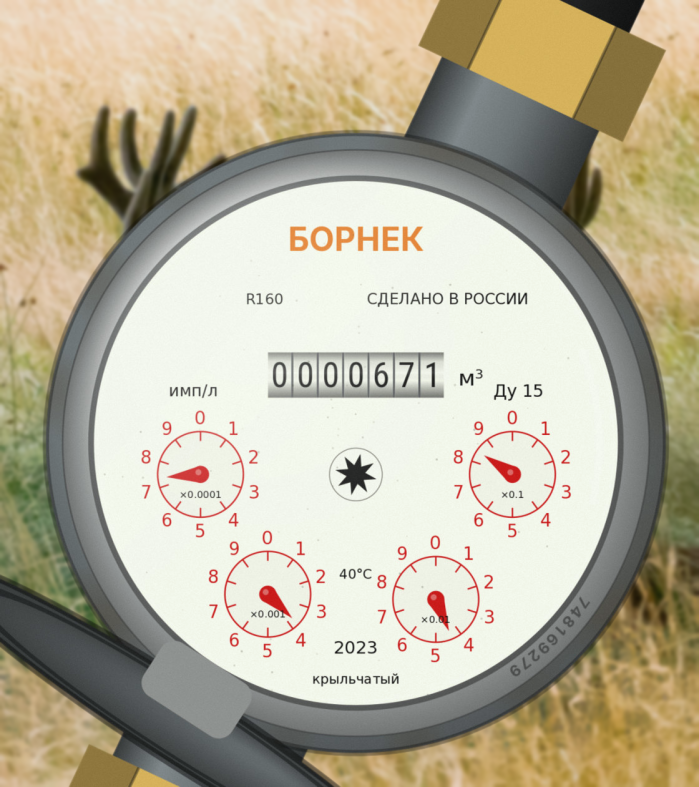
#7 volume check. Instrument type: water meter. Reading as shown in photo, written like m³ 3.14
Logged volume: m³ 671.8437
